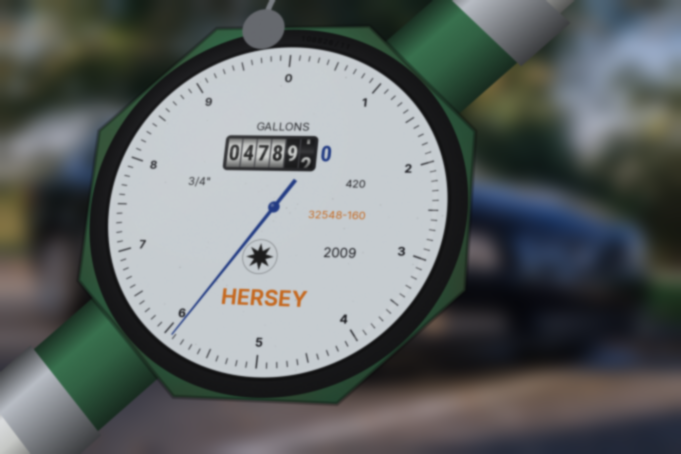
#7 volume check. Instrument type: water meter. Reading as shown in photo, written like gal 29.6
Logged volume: gal 478915.9
